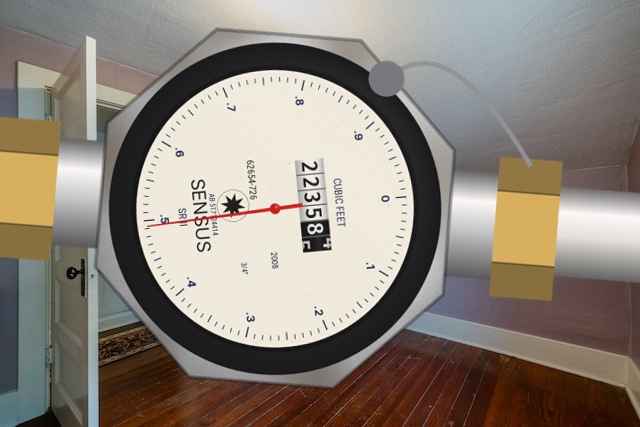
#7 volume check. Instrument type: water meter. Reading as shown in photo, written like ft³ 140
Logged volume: ft³ 223584.49
